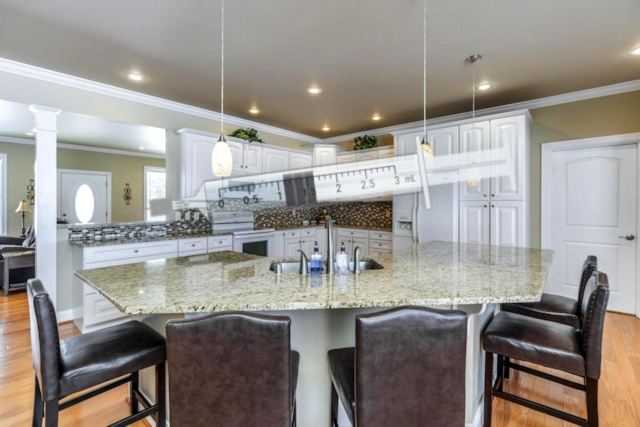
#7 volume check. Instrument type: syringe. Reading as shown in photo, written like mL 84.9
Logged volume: mL 1.1
